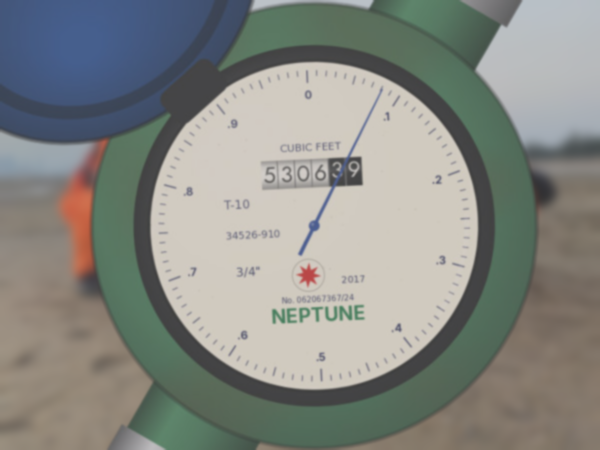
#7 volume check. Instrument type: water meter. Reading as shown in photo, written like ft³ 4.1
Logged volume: ft³ 530639.08
